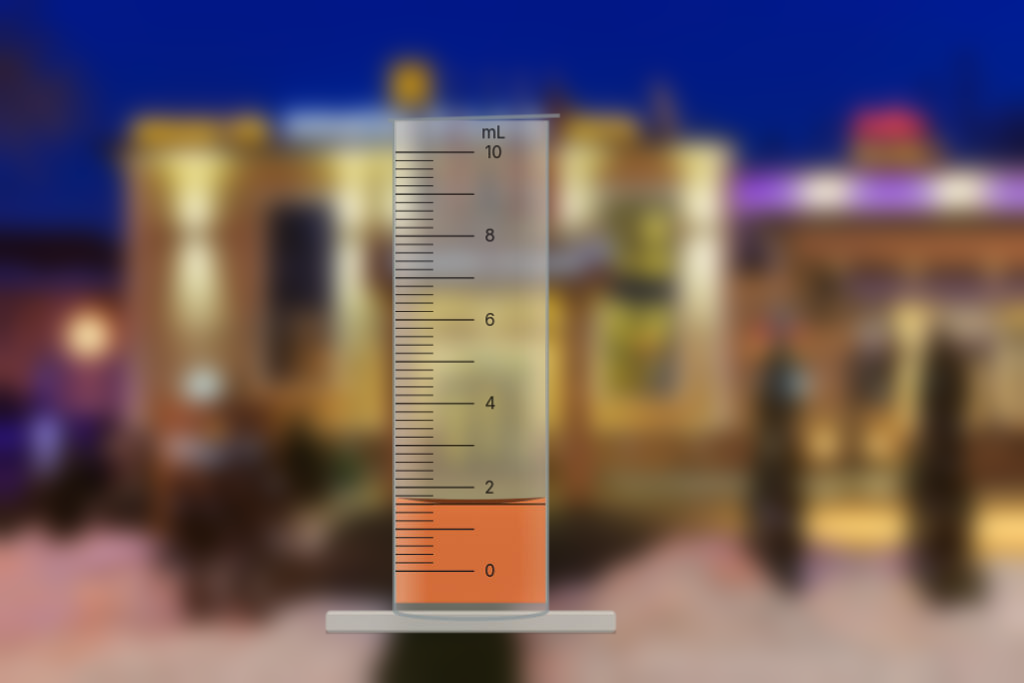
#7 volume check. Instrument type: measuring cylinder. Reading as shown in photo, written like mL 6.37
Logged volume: mL 1.6
